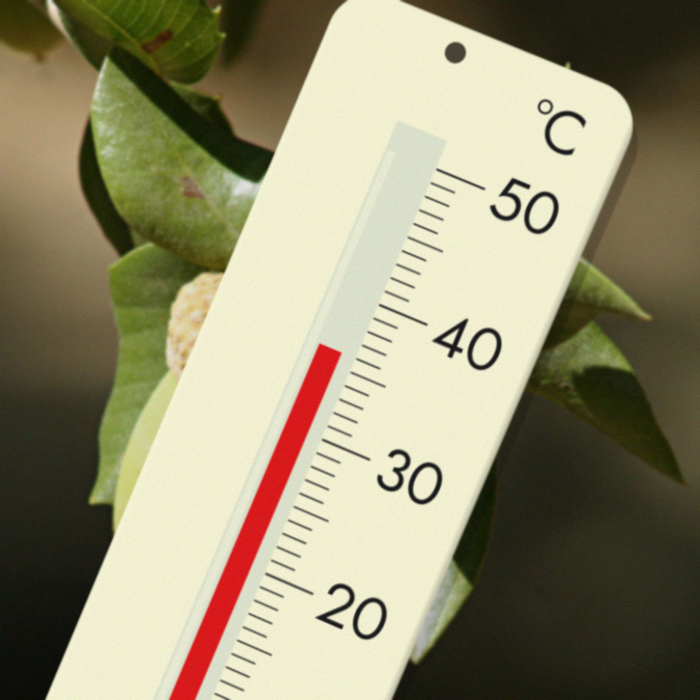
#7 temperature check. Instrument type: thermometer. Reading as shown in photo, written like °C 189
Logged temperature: °C 36
